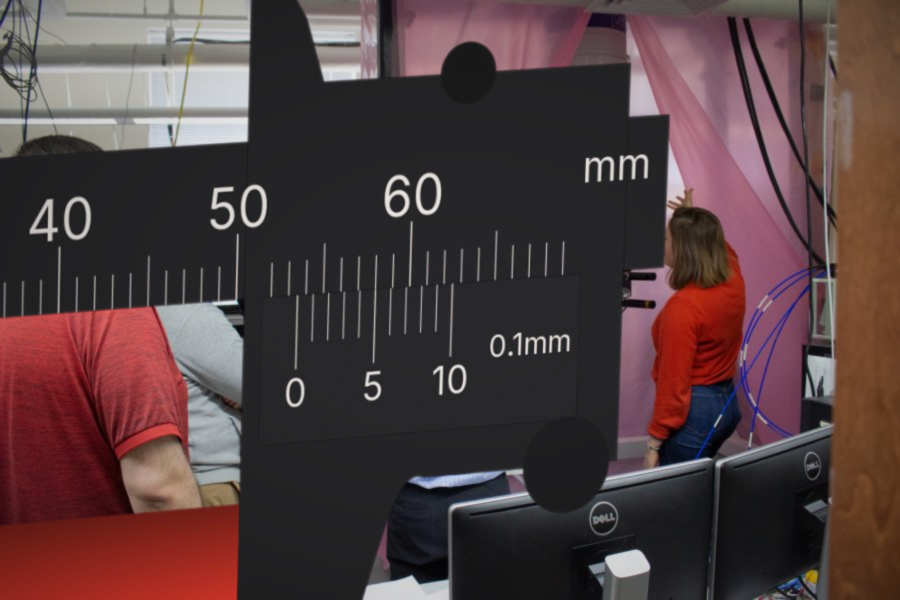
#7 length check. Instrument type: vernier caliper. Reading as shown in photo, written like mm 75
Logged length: mm 53.5
